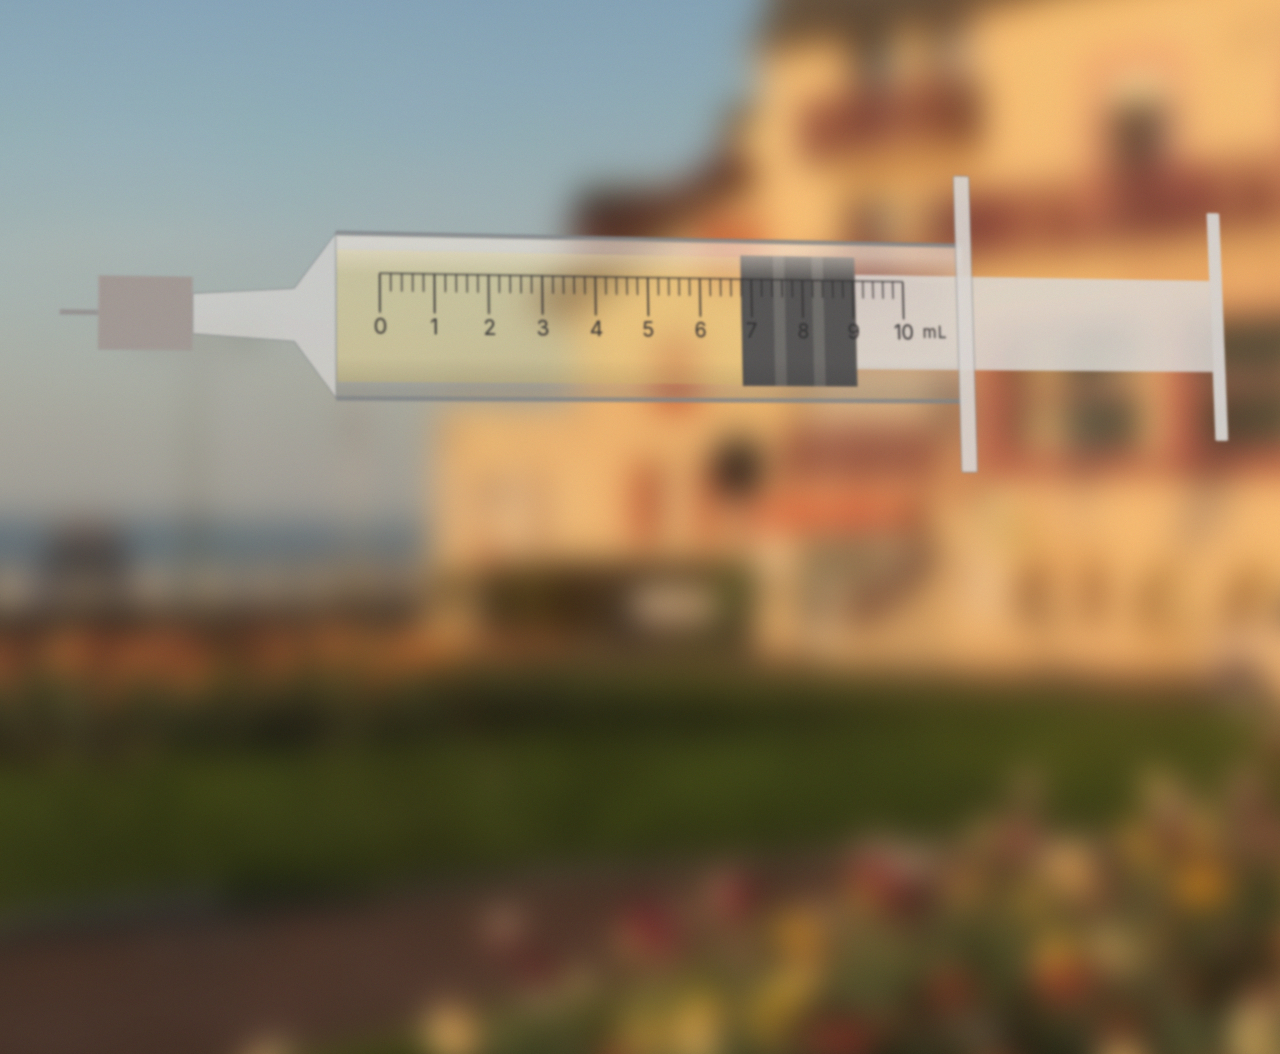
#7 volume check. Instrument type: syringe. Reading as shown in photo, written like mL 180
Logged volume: mL 6.8
